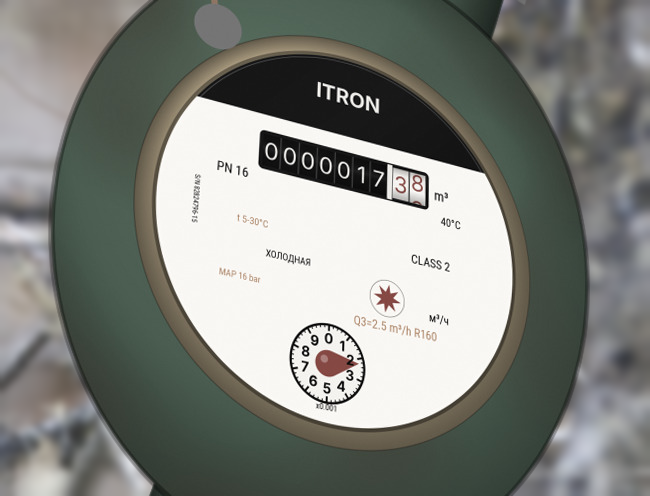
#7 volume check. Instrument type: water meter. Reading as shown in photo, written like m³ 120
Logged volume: m³ 17.382
